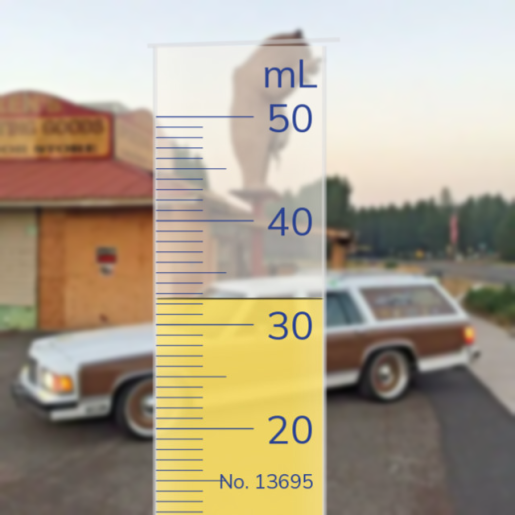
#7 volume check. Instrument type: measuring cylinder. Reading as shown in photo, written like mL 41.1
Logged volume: mL 32.5
